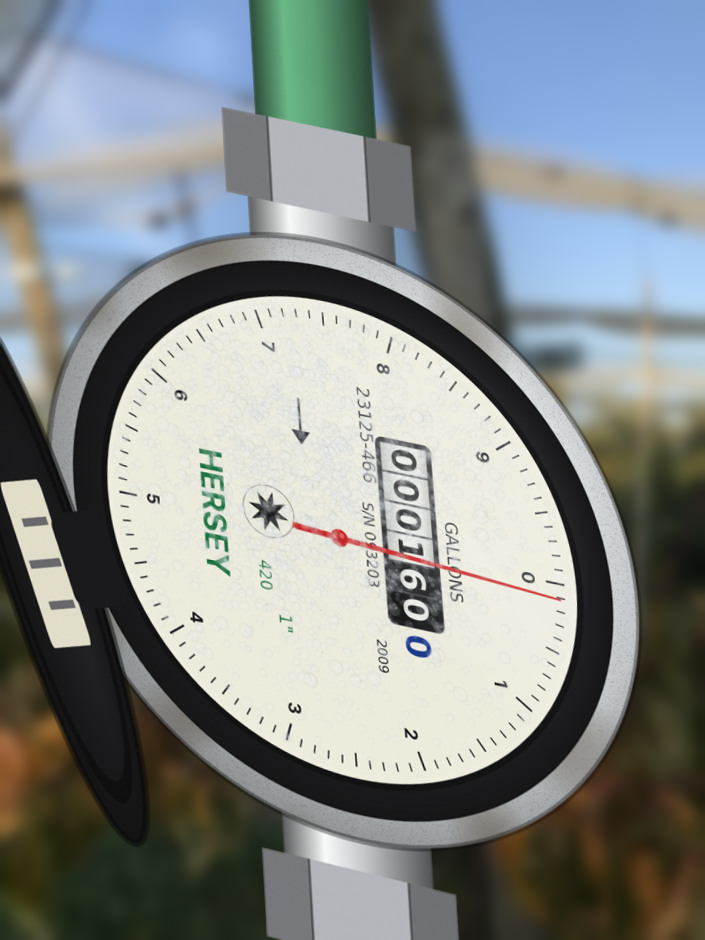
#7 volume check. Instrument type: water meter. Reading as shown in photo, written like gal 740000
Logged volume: gal 1600.1
